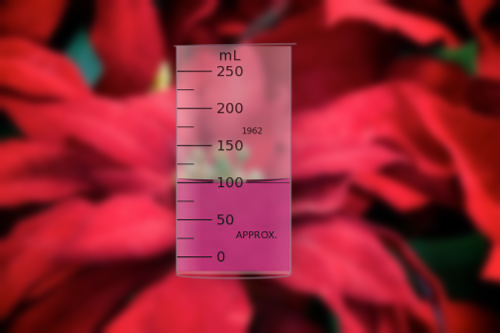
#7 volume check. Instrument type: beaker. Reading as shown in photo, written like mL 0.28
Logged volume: mL 100
